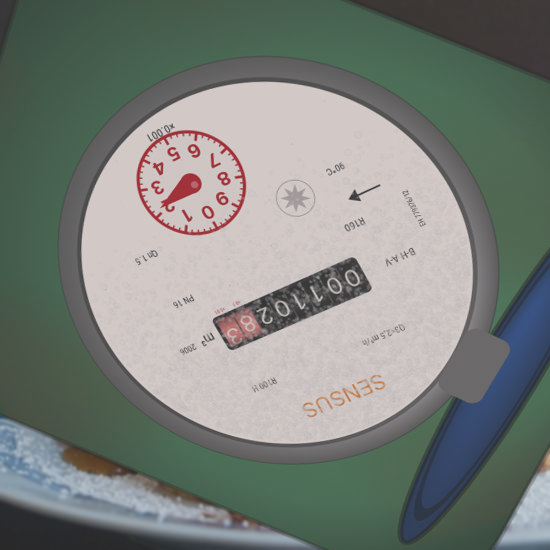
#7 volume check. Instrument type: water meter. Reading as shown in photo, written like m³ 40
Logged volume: m³ 1102.832
